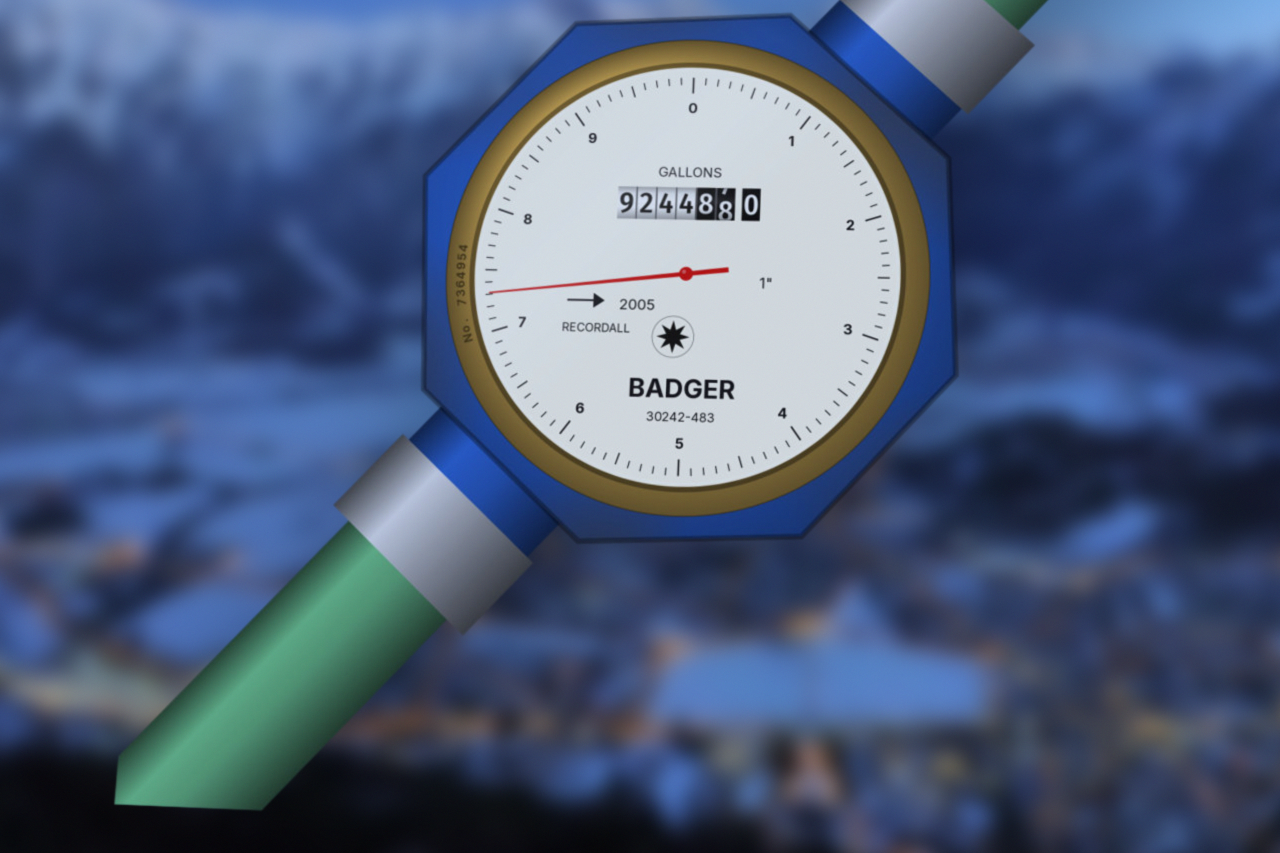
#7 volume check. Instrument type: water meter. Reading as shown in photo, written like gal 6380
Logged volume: gal 9244877.3
